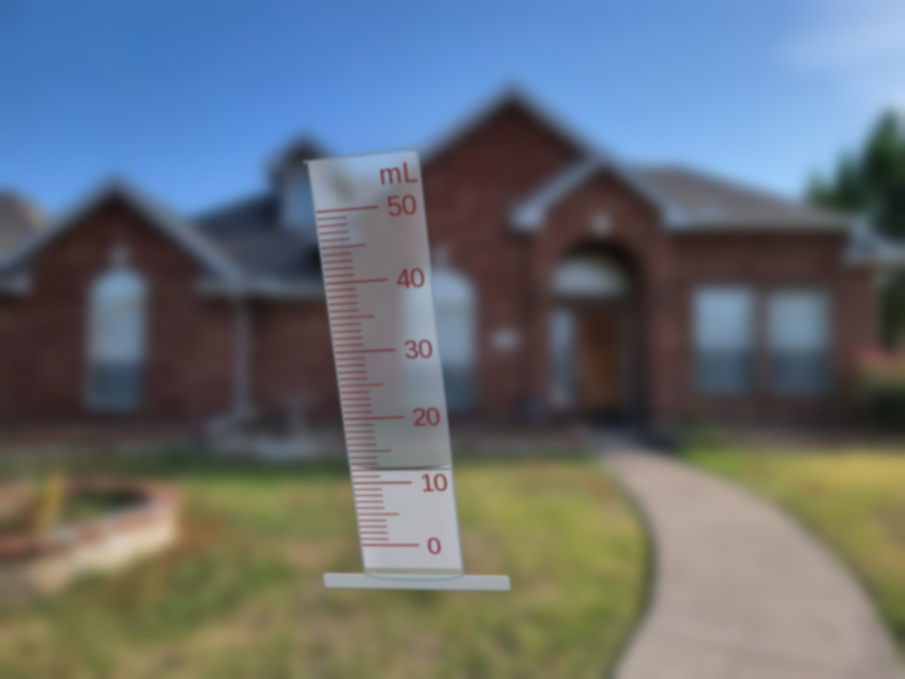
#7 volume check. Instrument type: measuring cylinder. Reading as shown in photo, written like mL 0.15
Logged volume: mL 12
